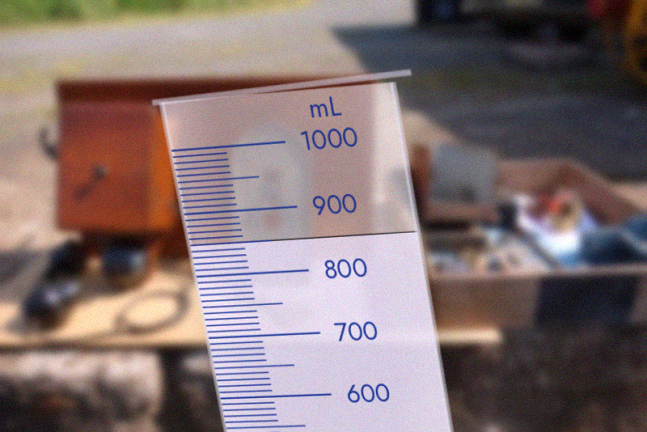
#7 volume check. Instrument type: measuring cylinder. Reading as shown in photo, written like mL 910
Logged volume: mL 850
